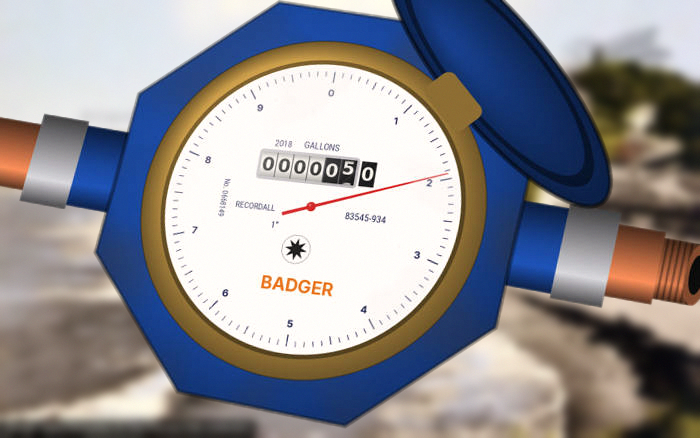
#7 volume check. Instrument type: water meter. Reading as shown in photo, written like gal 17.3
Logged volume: gal 51.9
